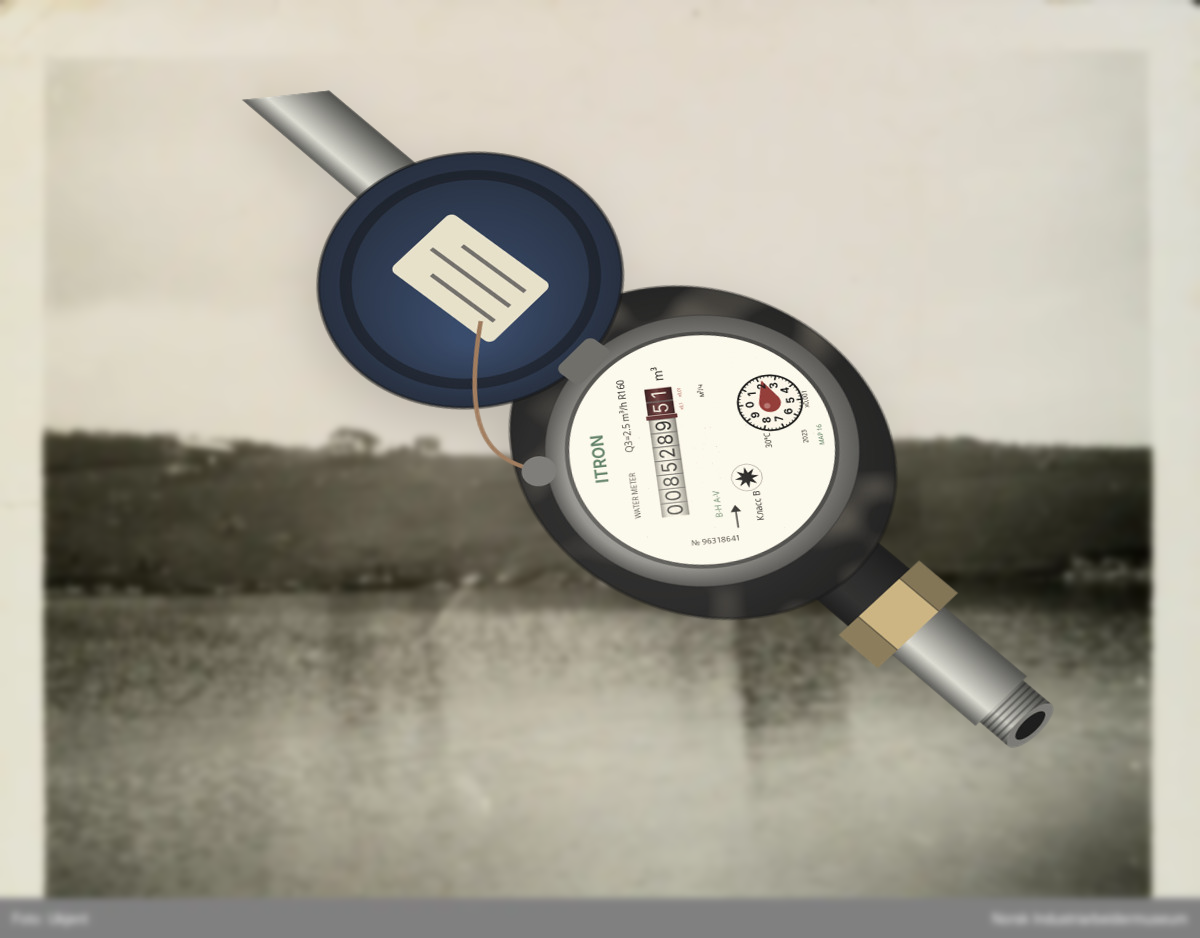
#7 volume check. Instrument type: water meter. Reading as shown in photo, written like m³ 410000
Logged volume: m³ 85289.512
